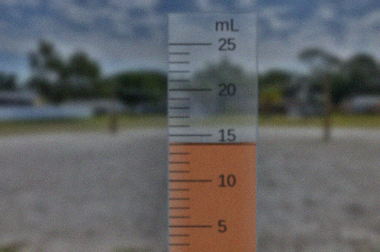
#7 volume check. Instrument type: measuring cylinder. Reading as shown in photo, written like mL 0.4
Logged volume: mL 14
